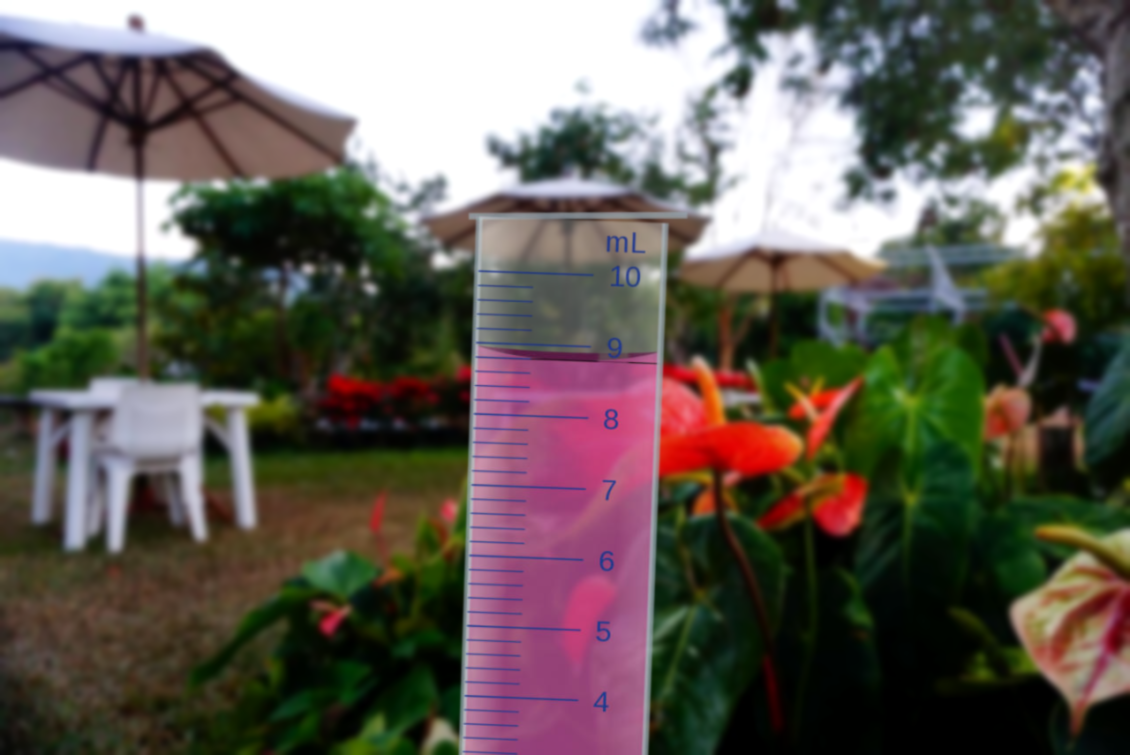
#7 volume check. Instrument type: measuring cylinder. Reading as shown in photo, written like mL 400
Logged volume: mL 8.8
